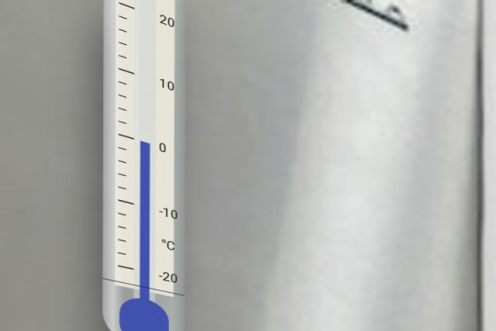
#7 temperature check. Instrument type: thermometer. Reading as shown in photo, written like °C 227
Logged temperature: °C 0
